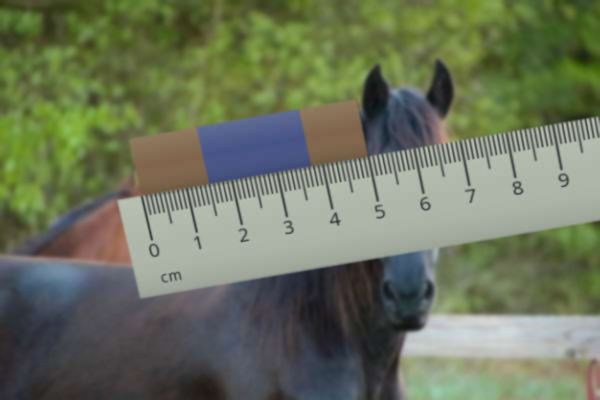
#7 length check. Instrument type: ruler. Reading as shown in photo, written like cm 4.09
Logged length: cm 5
